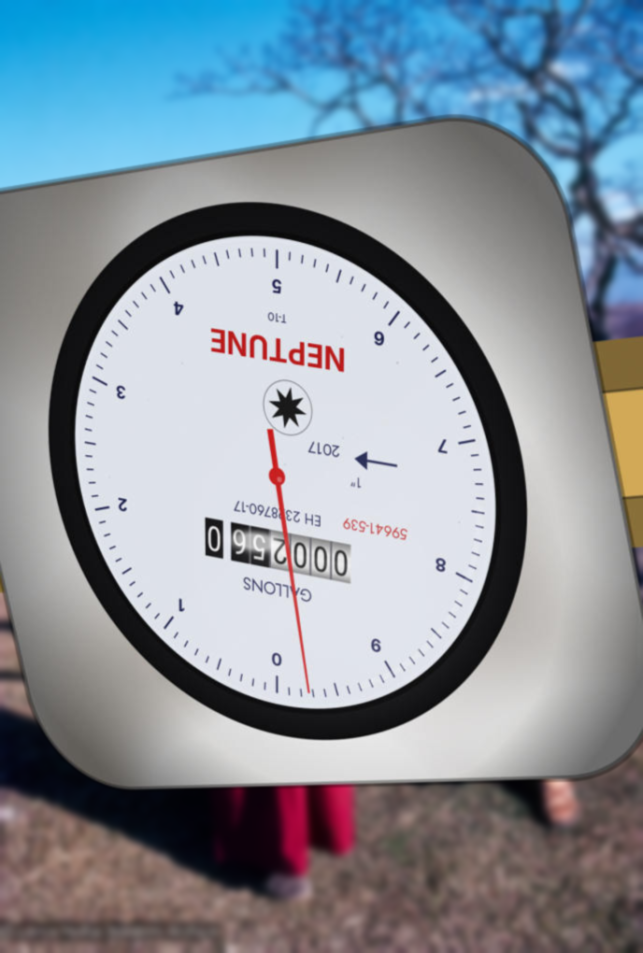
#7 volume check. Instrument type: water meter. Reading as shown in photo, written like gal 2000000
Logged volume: gal 2559.7
